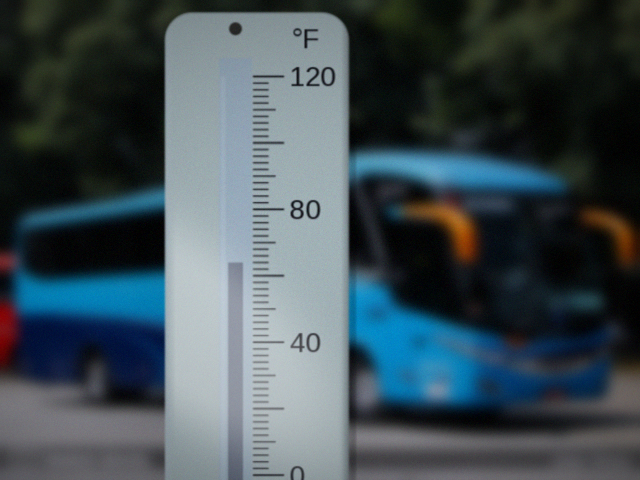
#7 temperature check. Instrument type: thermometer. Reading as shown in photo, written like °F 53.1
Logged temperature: °F 64
